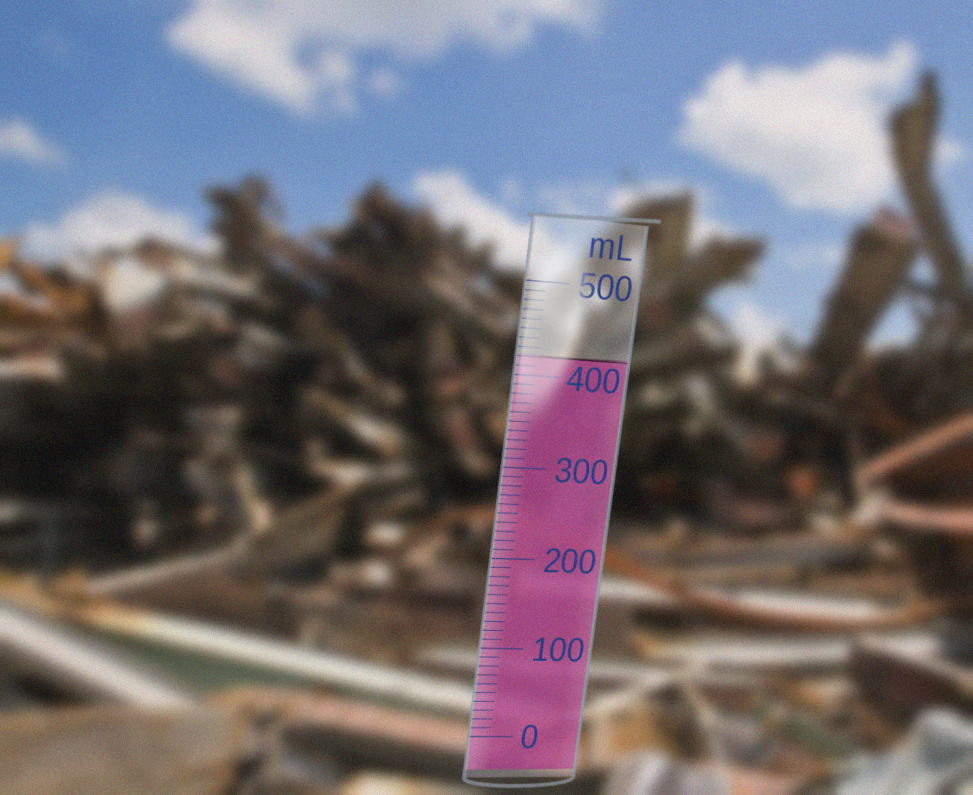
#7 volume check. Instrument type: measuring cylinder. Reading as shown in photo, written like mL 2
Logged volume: mL 420
